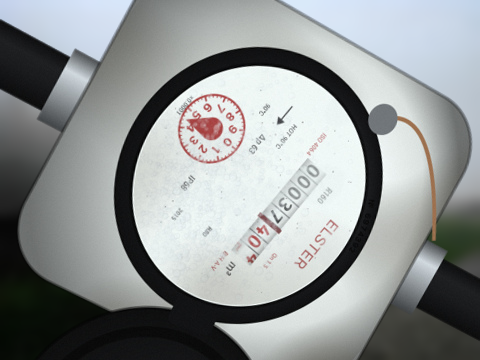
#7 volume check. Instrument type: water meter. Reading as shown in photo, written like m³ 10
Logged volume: m³ 37.4044
